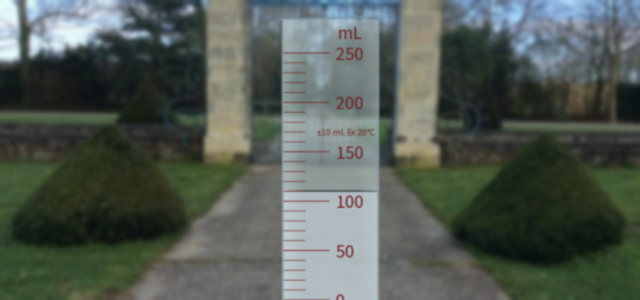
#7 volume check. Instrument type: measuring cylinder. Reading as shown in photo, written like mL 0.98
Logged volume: mL 110
